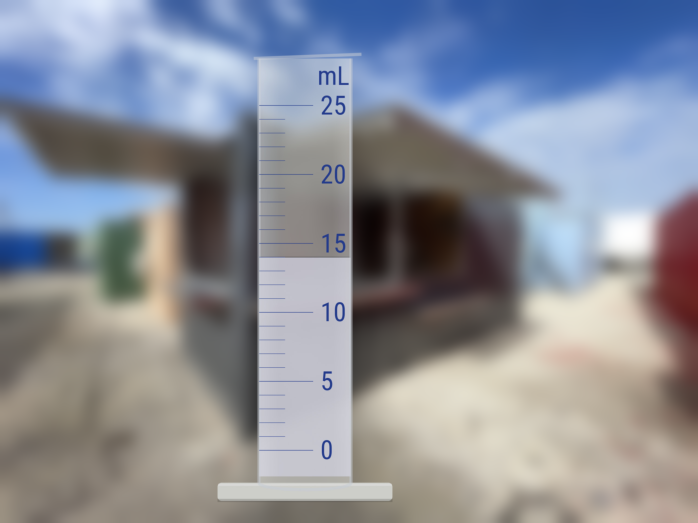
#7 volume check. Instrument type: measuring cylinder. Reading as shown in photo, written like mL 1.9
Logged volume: mL 14
